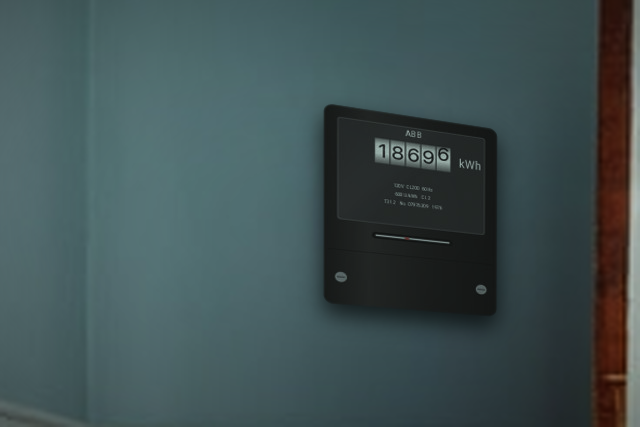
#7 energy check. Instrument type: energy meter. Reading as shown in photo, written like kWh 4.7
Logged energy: kWh 18696
